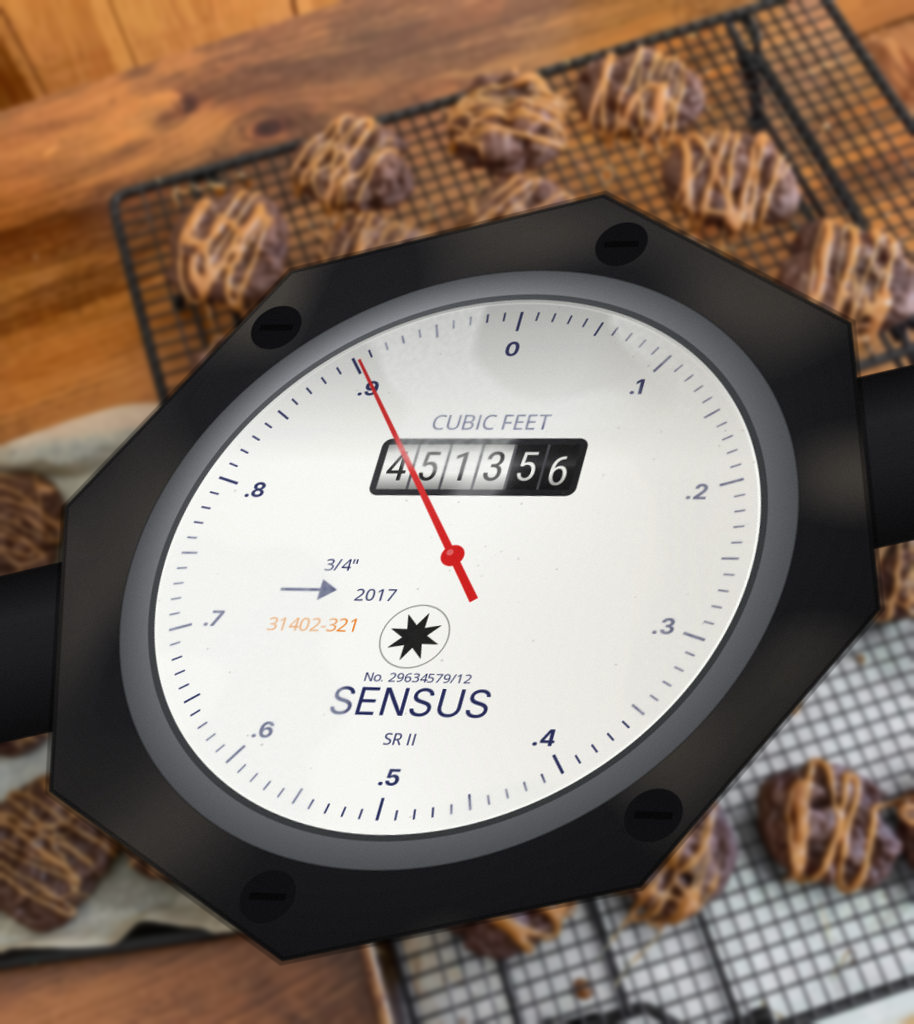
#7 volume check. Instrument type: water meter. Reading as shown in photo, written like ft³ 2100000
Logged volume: ft³ 451355.90
